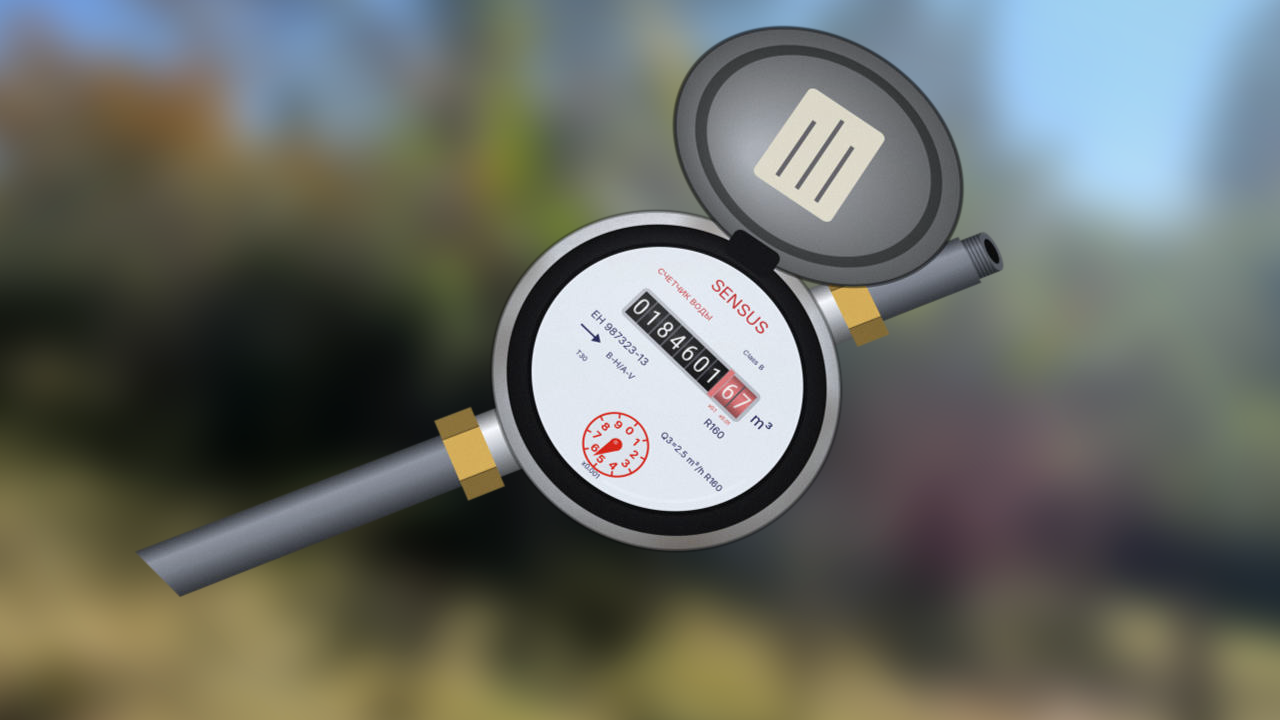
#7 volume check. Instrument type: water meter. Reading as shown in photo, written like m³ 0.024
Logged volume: m³ 184601.675
